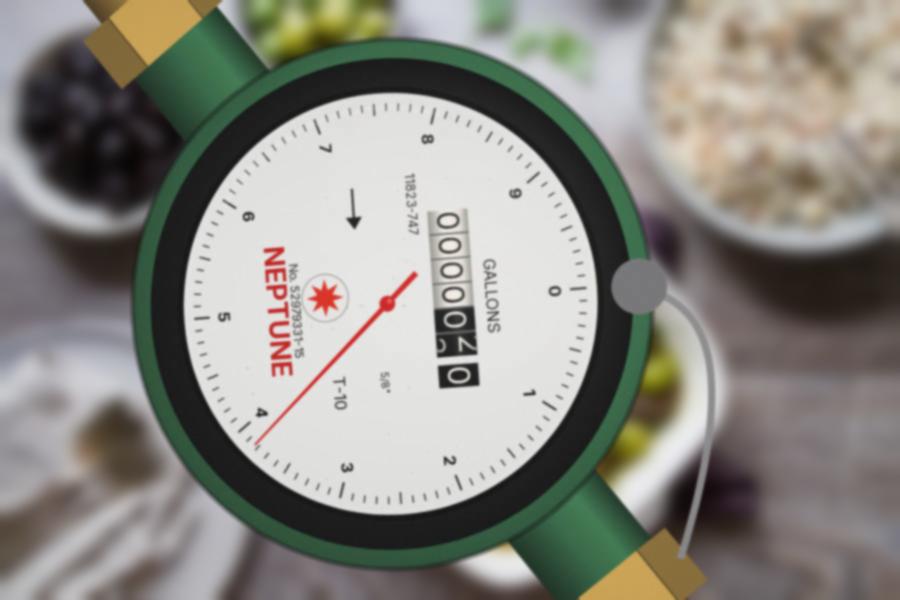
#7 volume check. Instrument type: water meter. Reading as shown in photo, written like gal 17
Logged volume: gal 23.8
